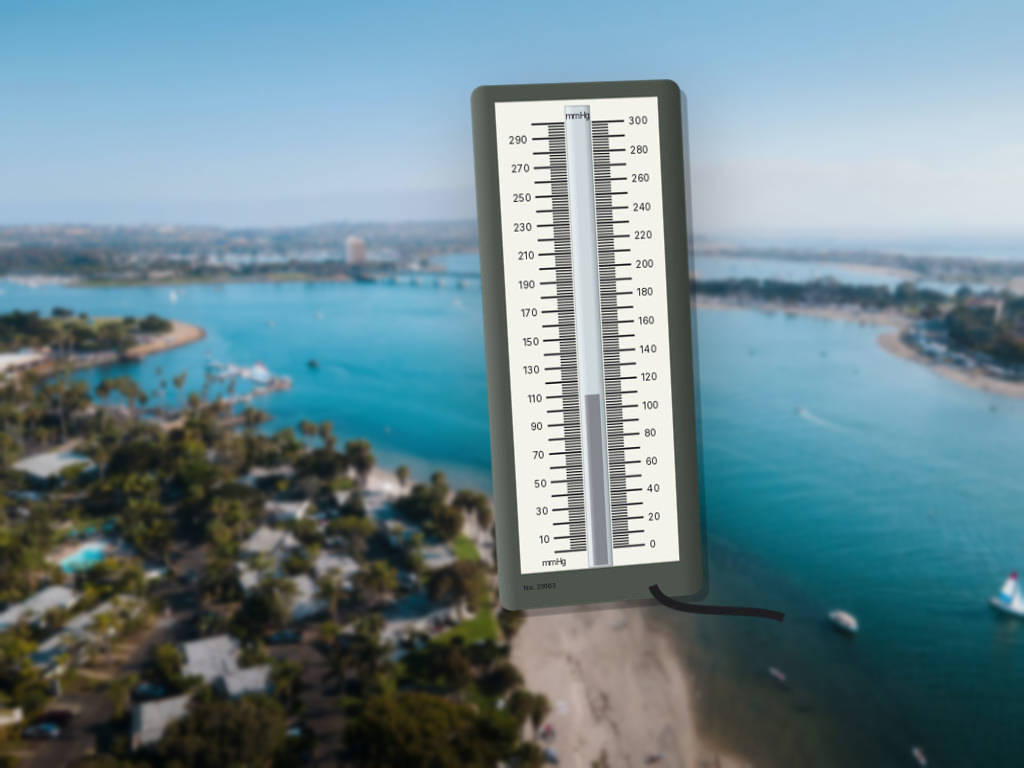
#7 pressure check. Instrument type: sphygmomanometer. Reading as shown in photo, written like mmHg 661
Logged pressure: mmHg 110
